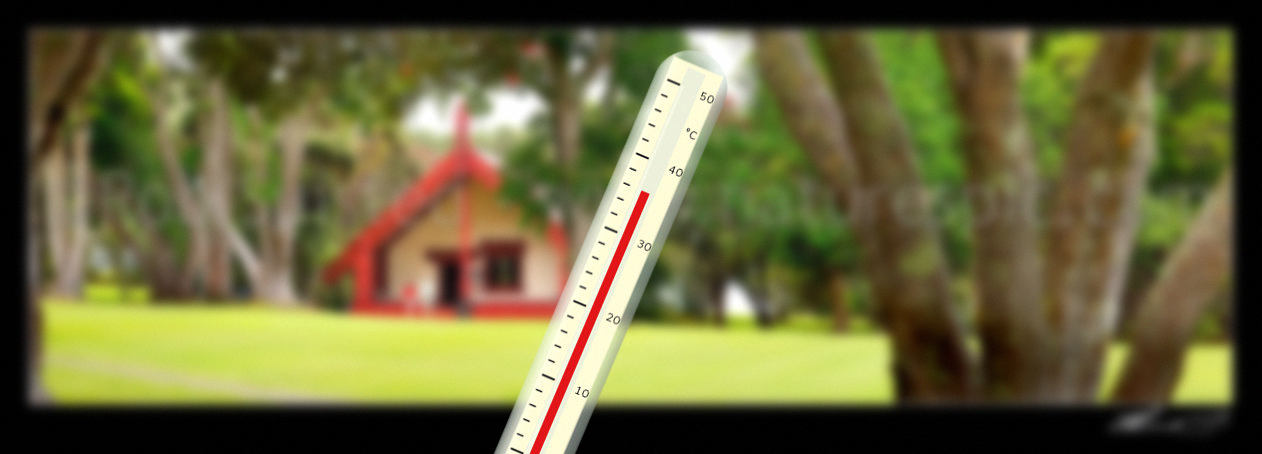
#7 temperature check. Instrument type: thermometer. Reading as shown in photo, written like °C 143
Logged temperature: °C 36
